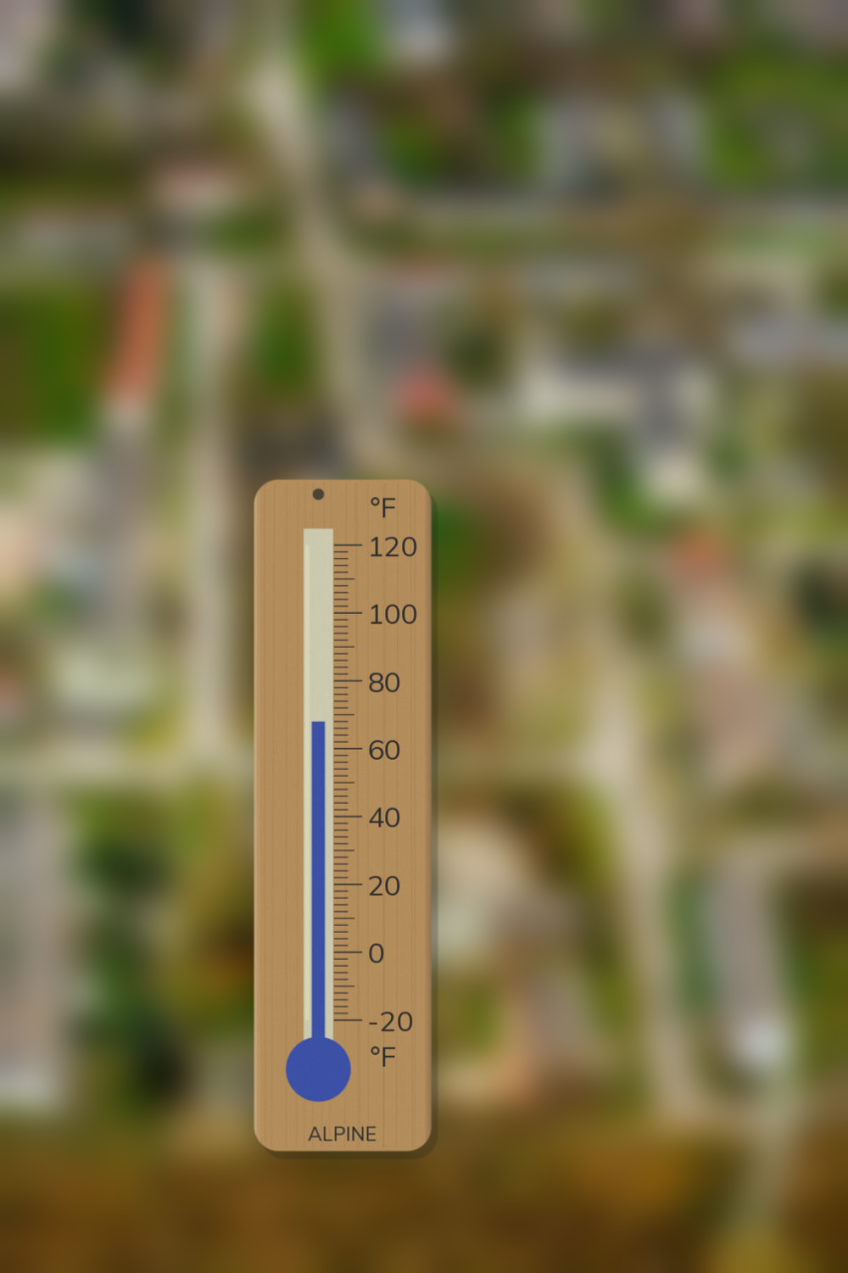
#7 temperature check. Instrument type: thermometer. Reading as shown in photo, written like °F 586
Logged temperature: °F 68
